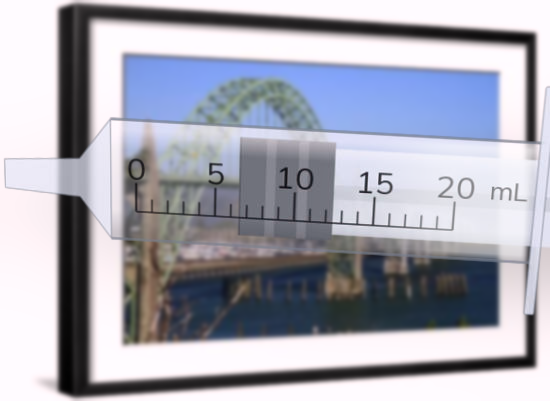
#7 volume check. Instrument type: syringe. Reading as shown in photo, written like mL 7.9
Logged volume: mL 6.5
